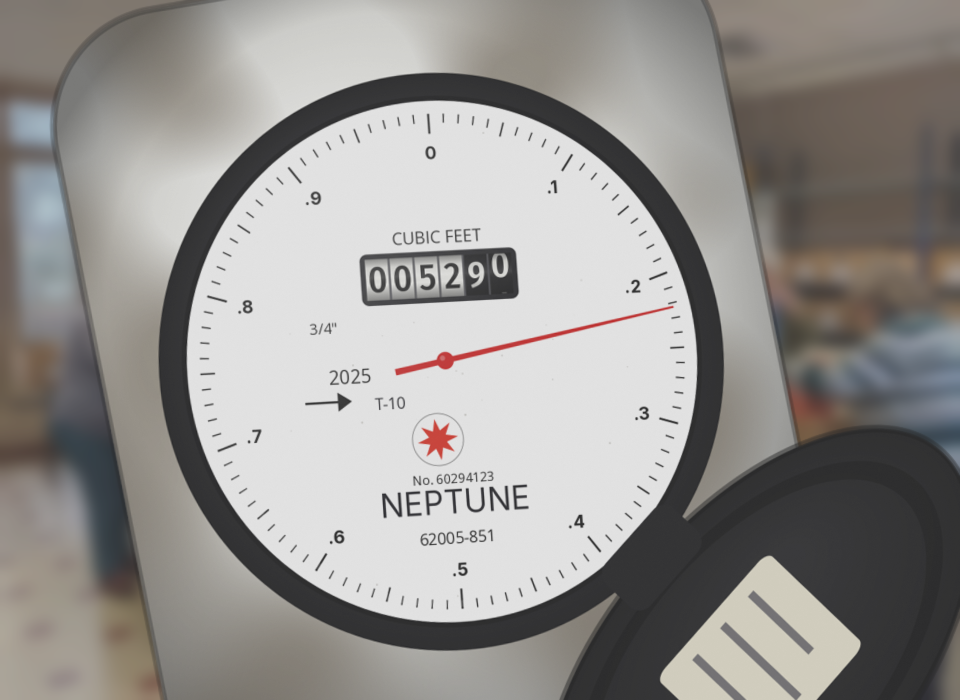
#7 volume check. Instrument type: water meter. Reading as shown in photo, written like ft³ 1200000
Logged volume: ft³ 5290.22
